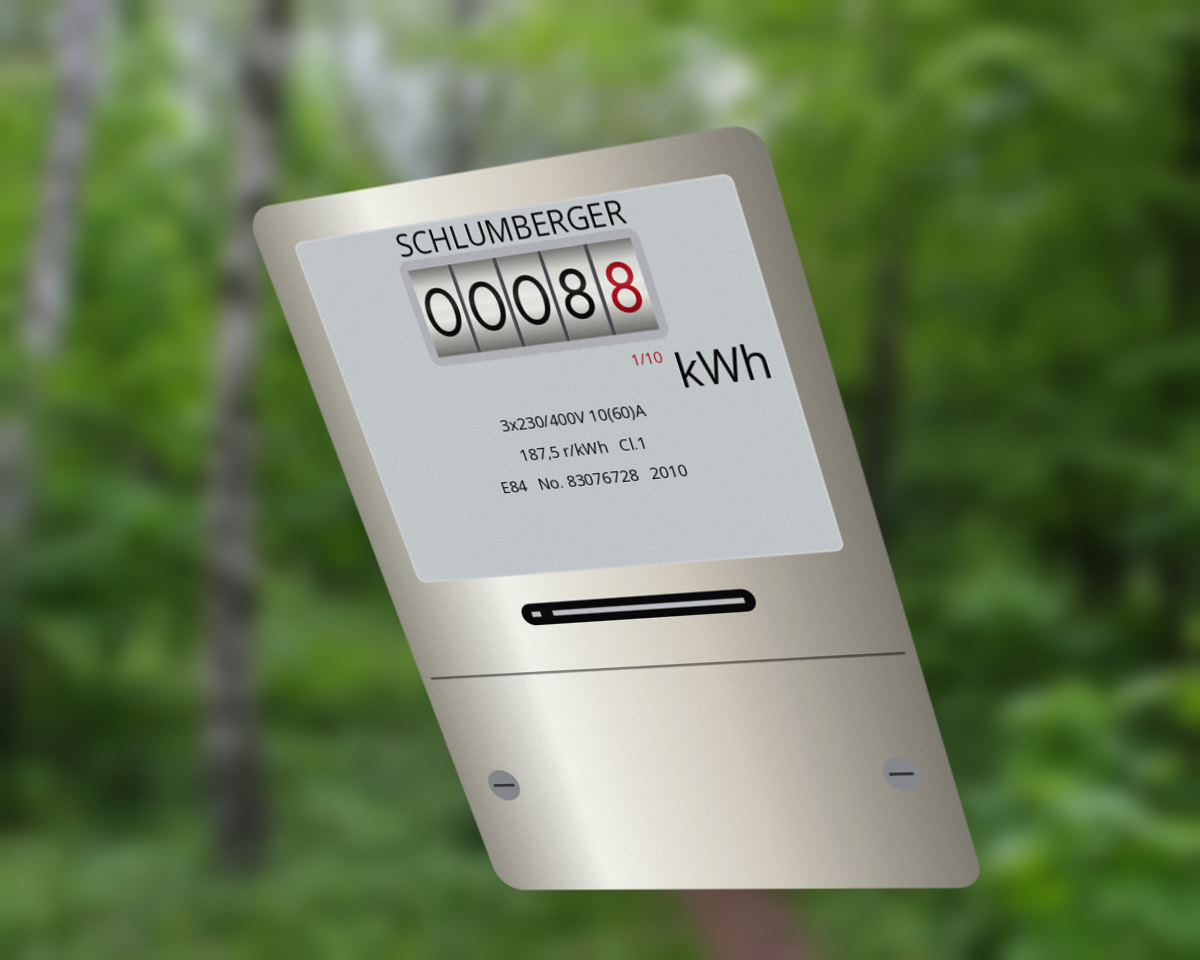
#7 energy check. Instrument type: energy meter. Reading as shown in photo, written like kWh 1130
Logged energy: kWh 8.8
